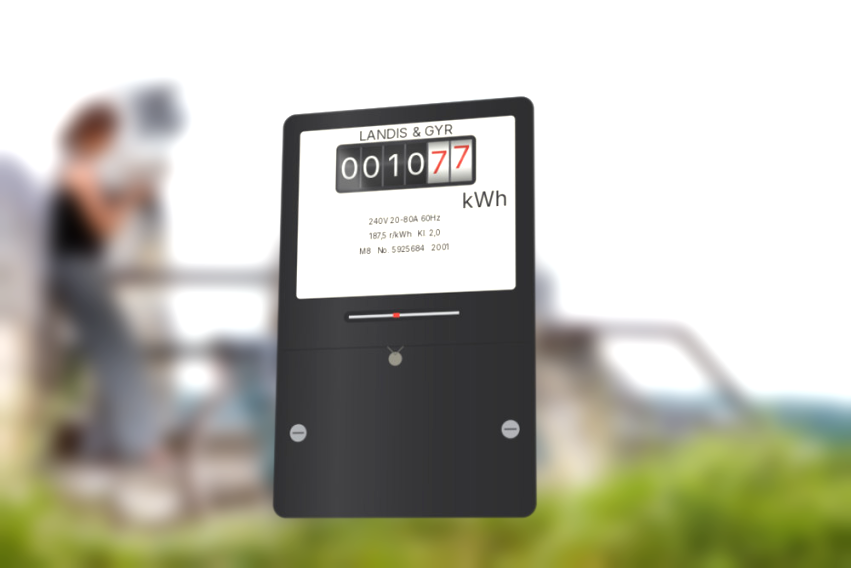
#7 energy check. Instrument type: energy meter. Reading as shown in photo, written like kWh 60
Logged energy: kWh 10.77
